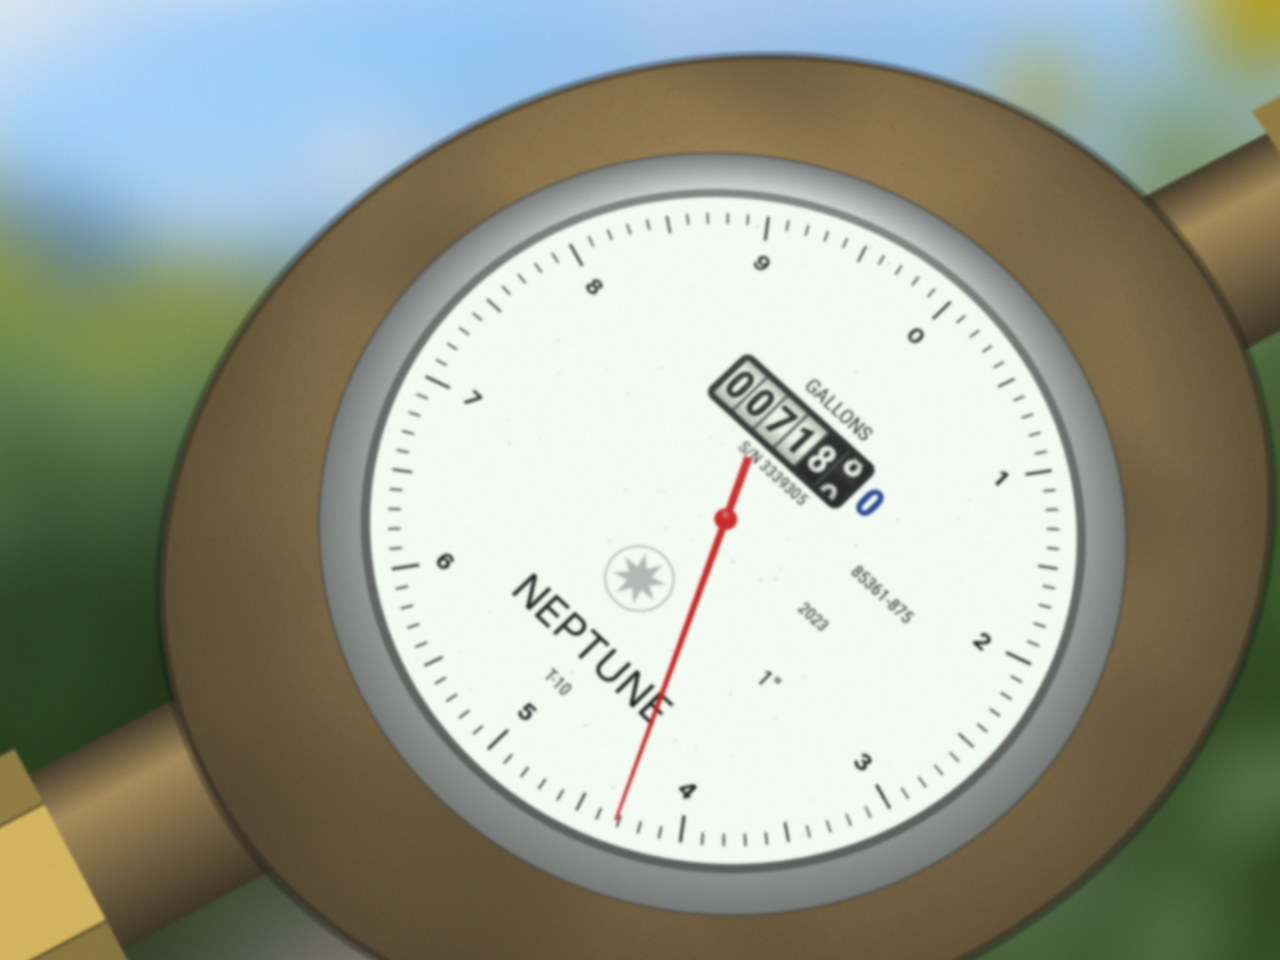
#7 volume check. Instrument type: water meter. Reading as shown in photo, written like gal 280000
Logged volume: gal 71884.3
